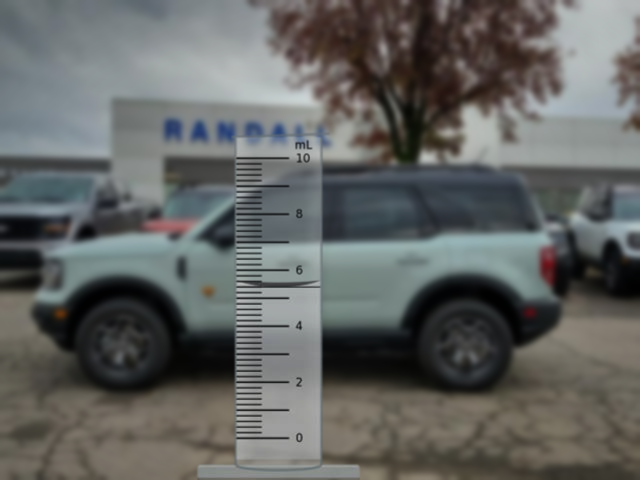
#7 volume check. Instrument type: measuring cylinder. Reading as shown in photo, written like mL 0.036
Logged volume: mL 5.4
